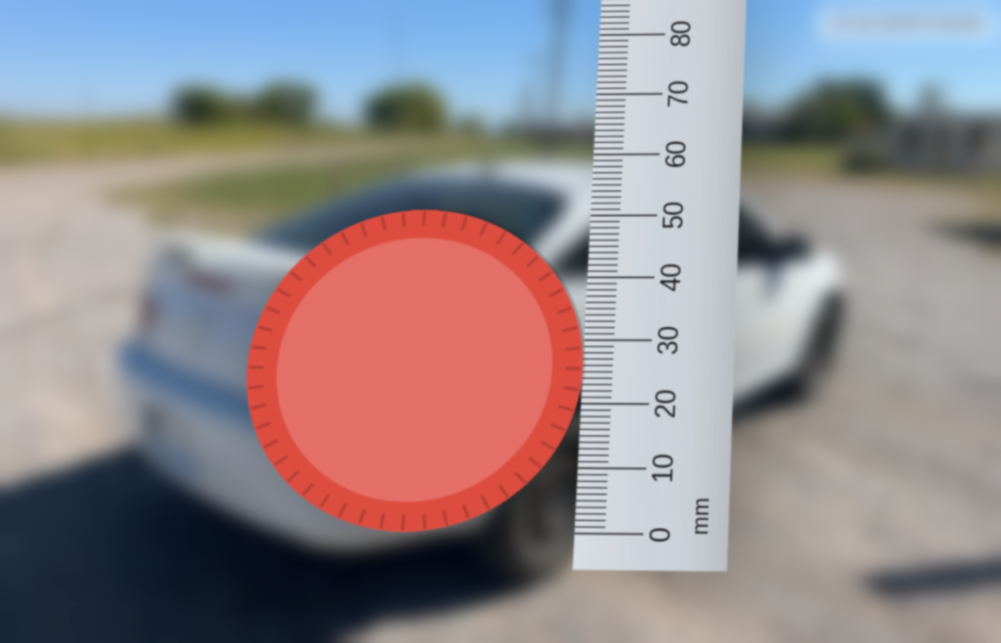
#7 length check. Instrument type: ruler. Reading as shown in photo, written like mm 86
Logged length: mm 51
